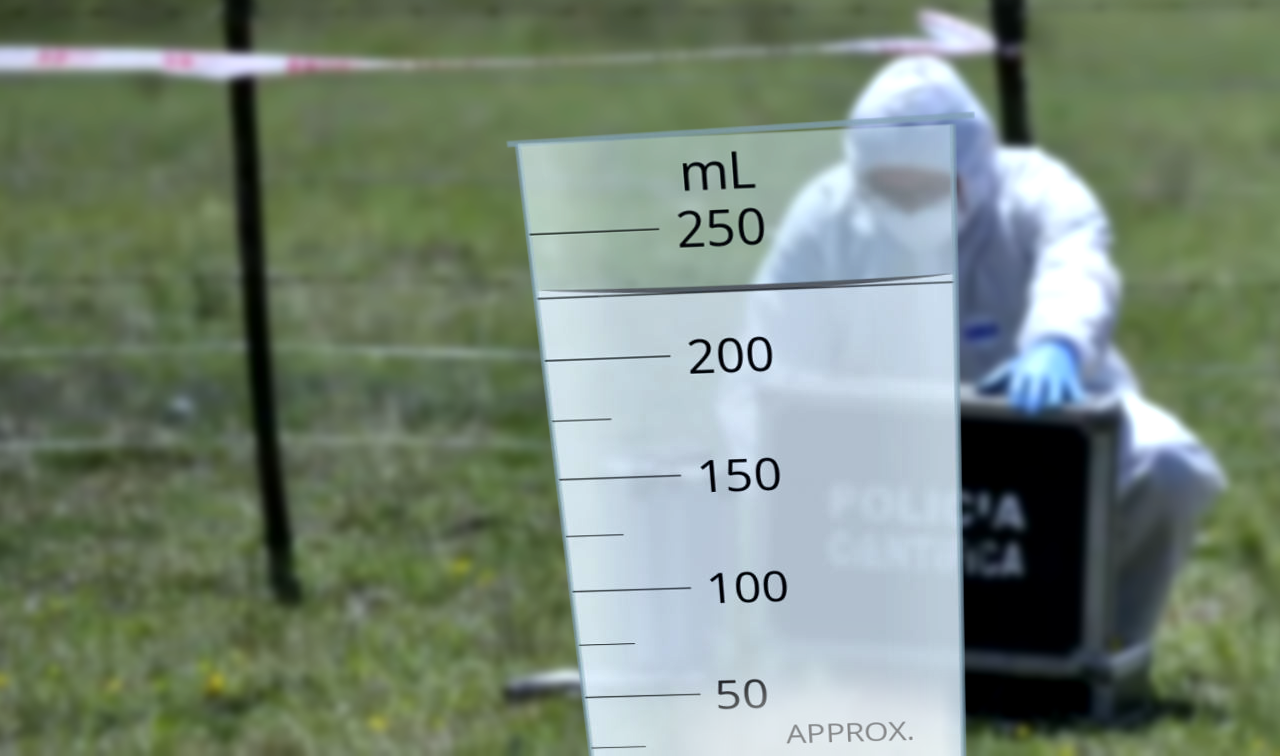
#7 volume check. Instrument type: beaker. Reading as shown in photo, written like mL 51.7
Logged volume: mL 225
